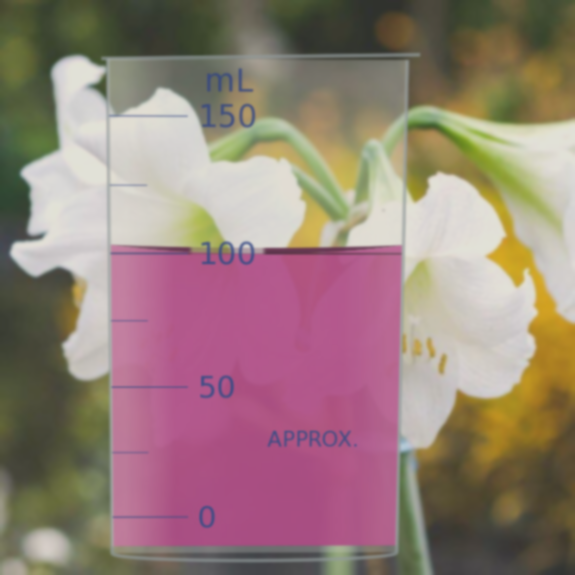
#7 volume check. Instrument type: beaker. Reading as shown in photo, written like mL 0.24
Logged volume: mL 100
